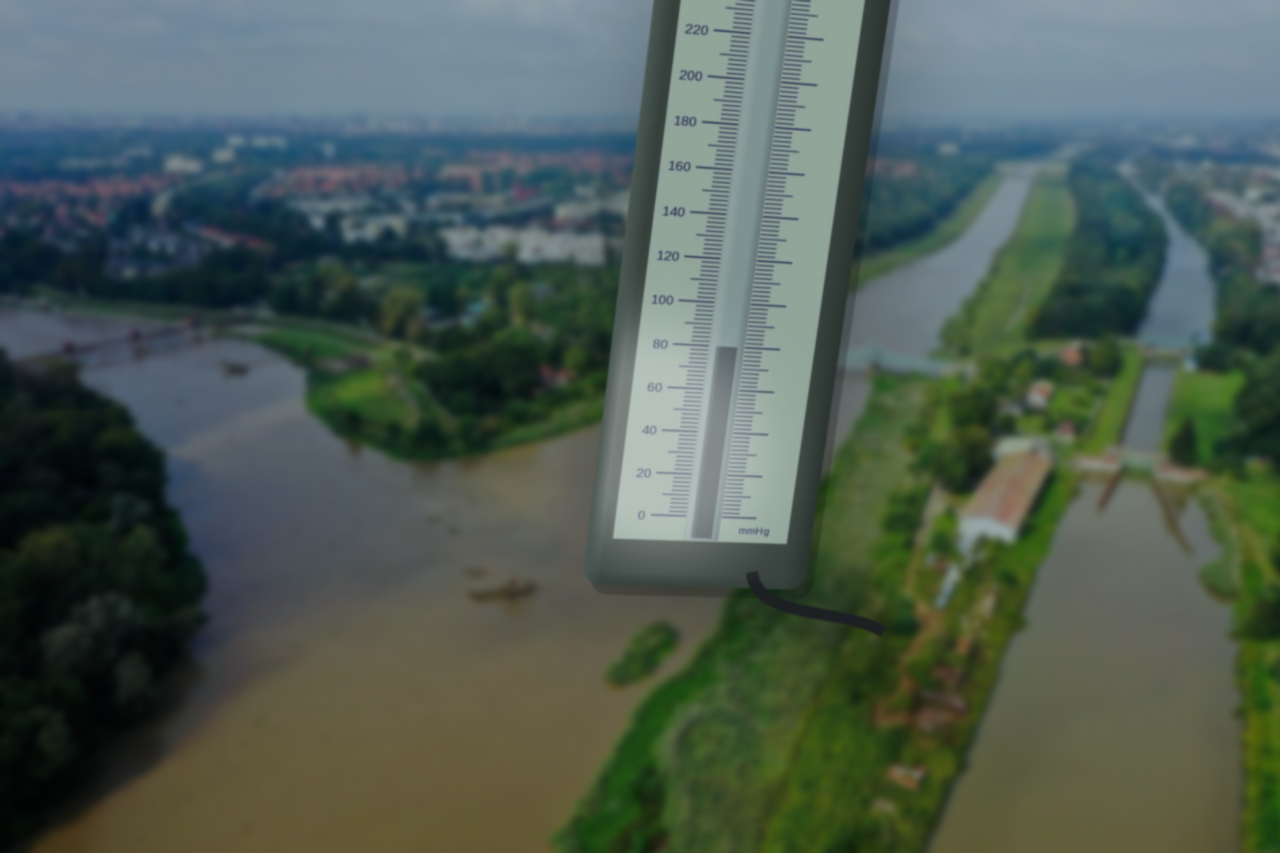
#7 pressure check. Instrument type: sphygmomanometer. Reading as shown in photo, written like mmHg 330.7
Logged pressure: mmHg 80
